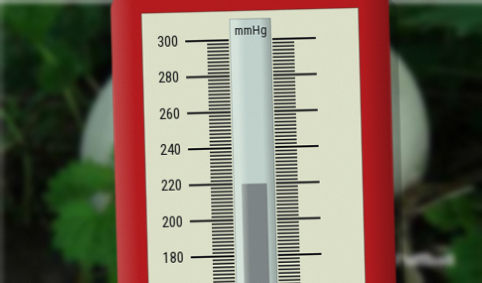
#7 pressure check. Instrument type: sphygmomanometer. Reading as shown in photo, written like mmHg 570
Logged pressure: mmHg 220
